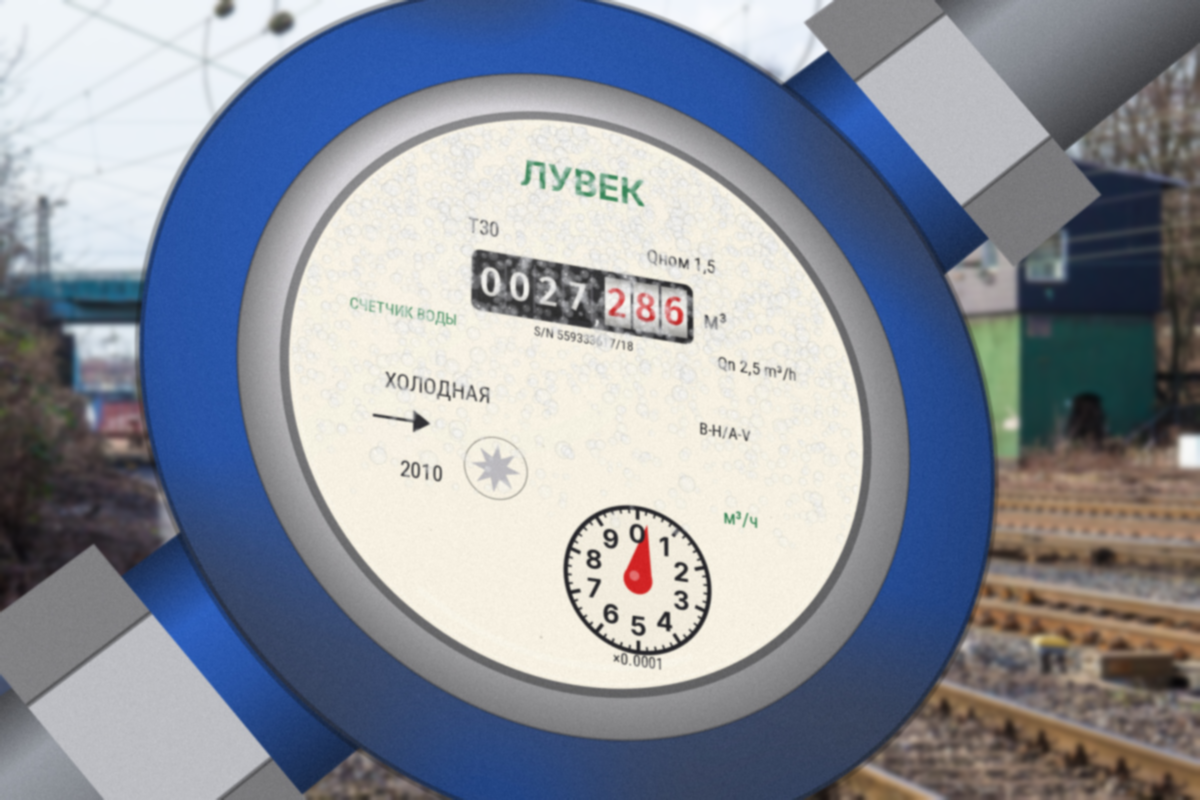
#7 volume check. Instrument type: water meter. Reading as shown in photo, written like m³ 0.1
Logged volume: m³ 27.2860
